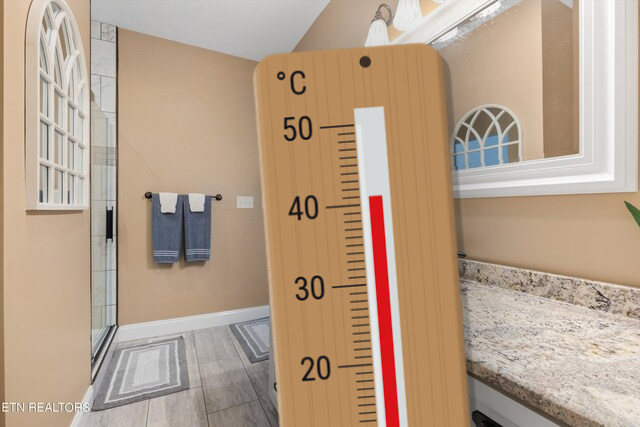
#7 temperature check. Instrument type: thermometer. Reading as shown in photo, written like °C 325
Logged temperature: °C 41
